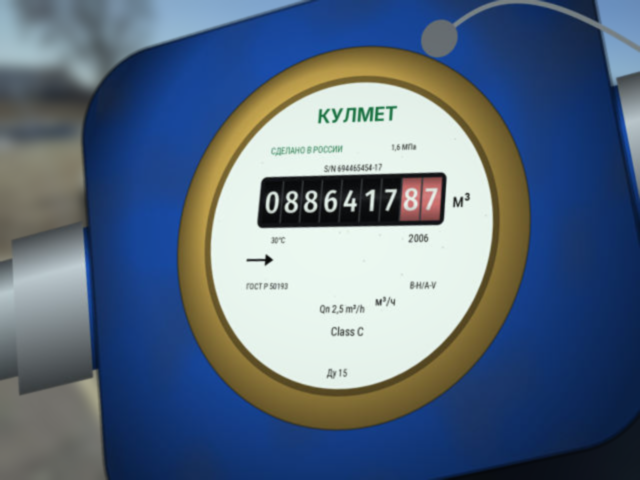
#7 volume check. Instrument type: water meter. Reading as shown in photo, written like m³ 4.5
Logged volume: m³ 886417.87
